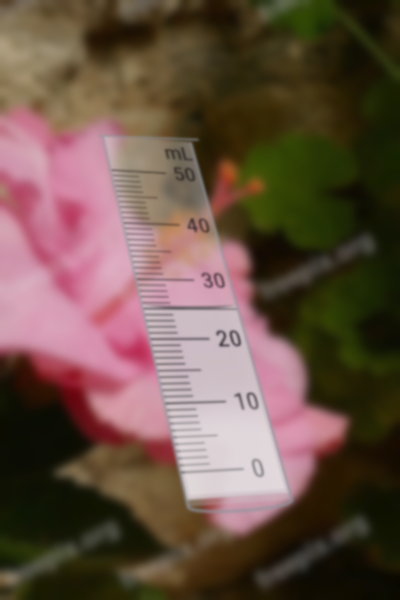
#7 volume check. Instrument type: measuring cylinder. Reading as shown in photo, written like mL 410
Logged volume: mL 25
